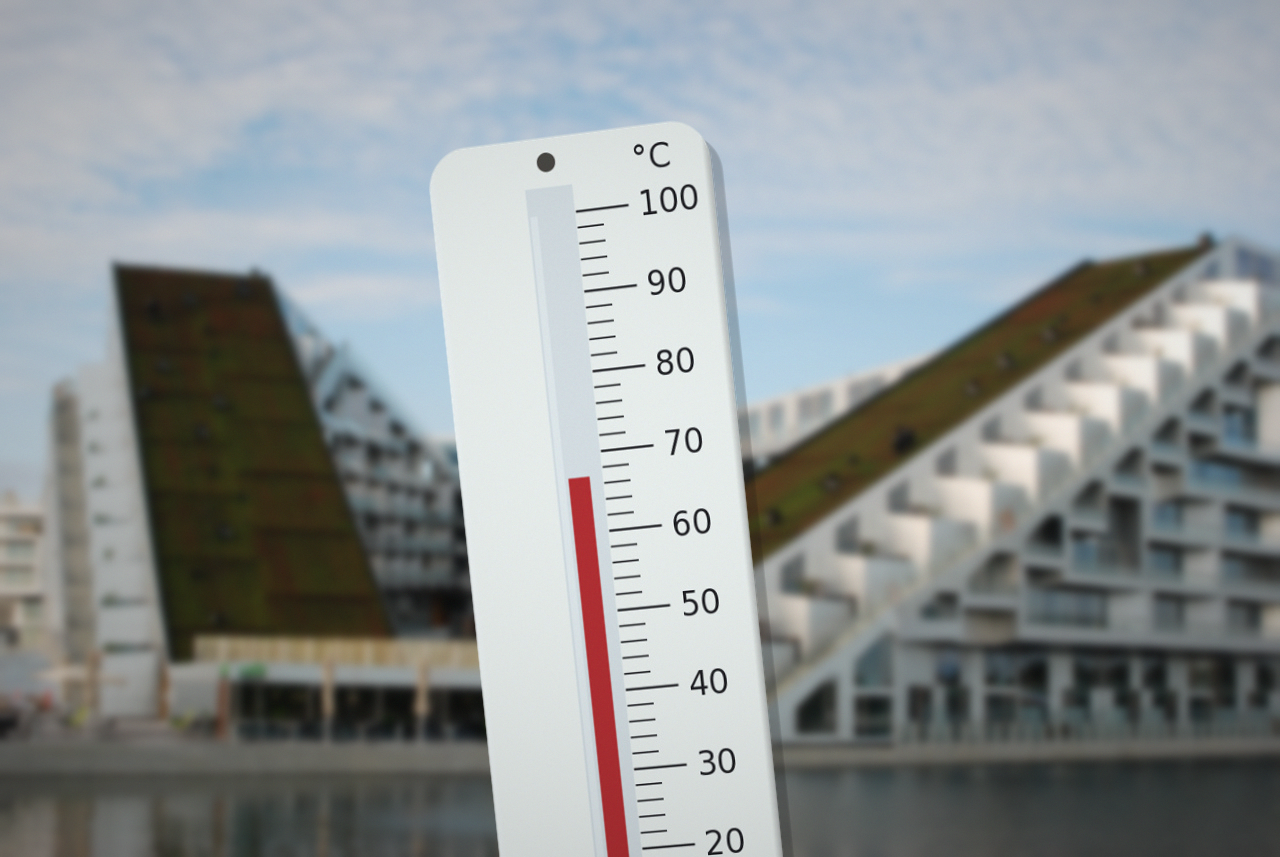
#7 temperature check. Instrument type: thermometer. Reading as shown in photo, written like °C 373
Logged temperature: °C 67
